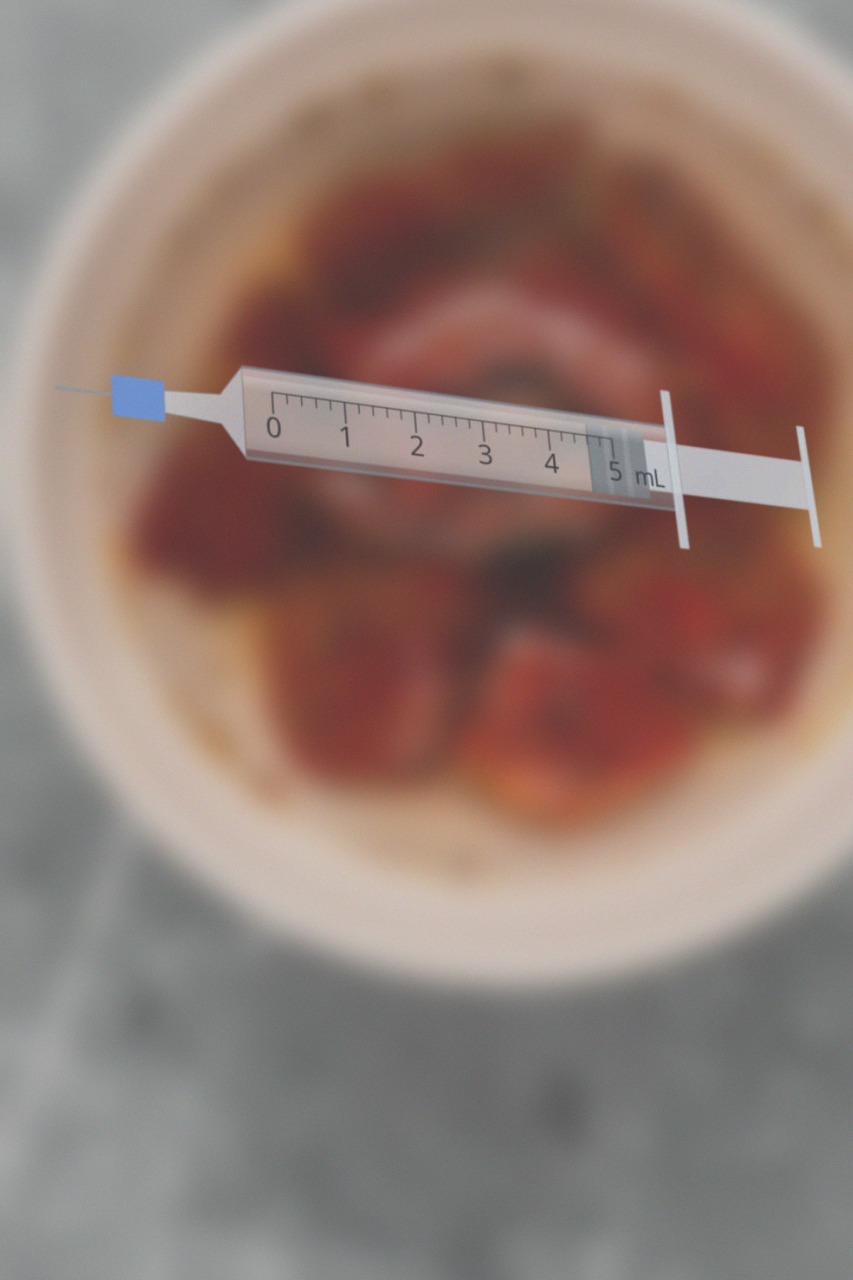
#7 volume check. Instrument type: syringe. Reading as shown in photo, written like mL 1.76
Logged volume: mL 4.6
